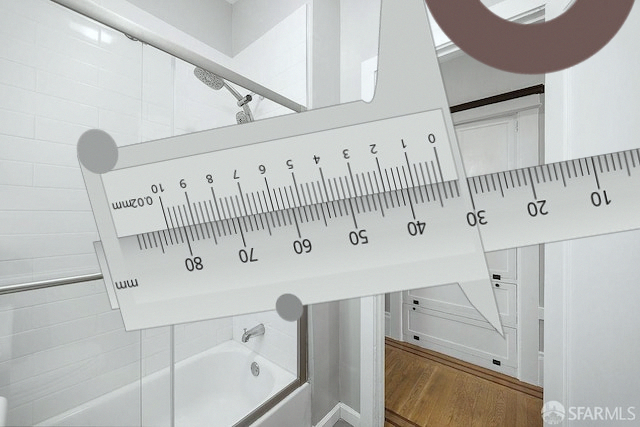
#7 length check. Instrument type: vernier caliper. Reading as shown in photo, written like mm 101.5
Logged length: mm 34.0
